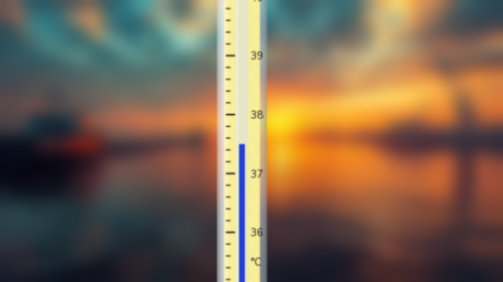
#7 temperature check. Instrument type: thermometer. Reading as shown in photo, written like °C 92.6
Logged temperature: °C 37.5
